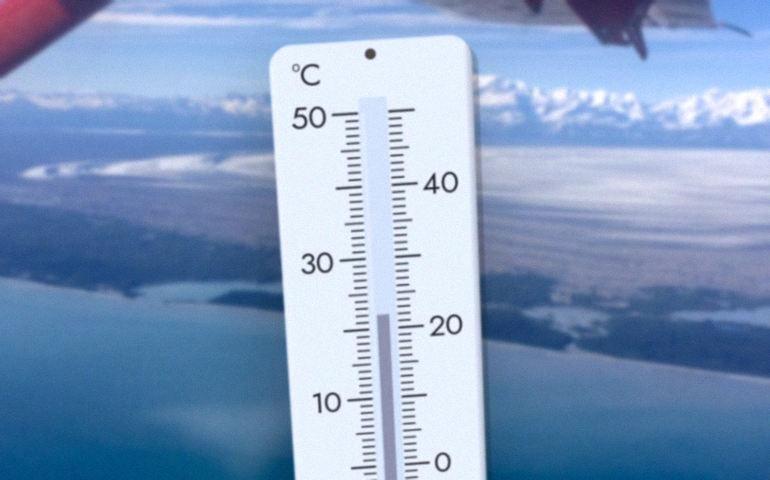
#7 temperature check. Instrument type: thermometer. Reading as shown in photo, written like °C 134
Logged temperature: °C 22
